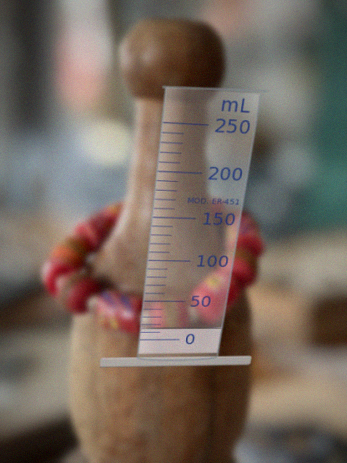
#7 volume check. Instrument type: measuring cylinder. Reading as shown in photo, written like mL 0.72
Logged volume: mL 15
